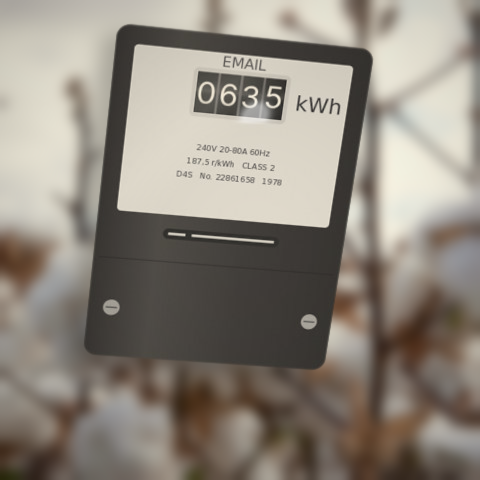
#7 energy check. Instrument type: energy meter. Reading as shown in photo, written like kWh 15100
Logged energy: kWh 635
